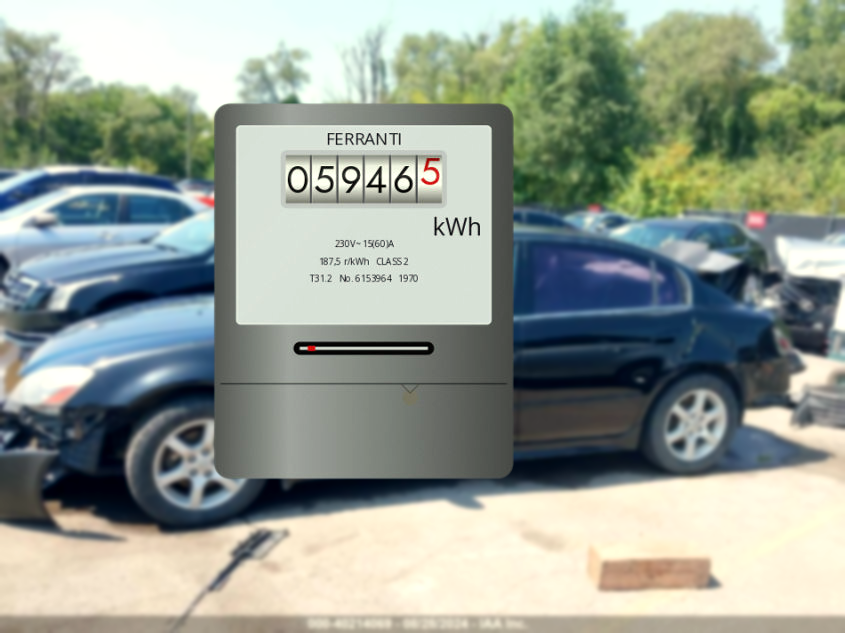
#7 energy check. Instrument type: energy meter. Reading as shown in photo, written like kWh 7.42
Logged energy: kWh 5946.5
